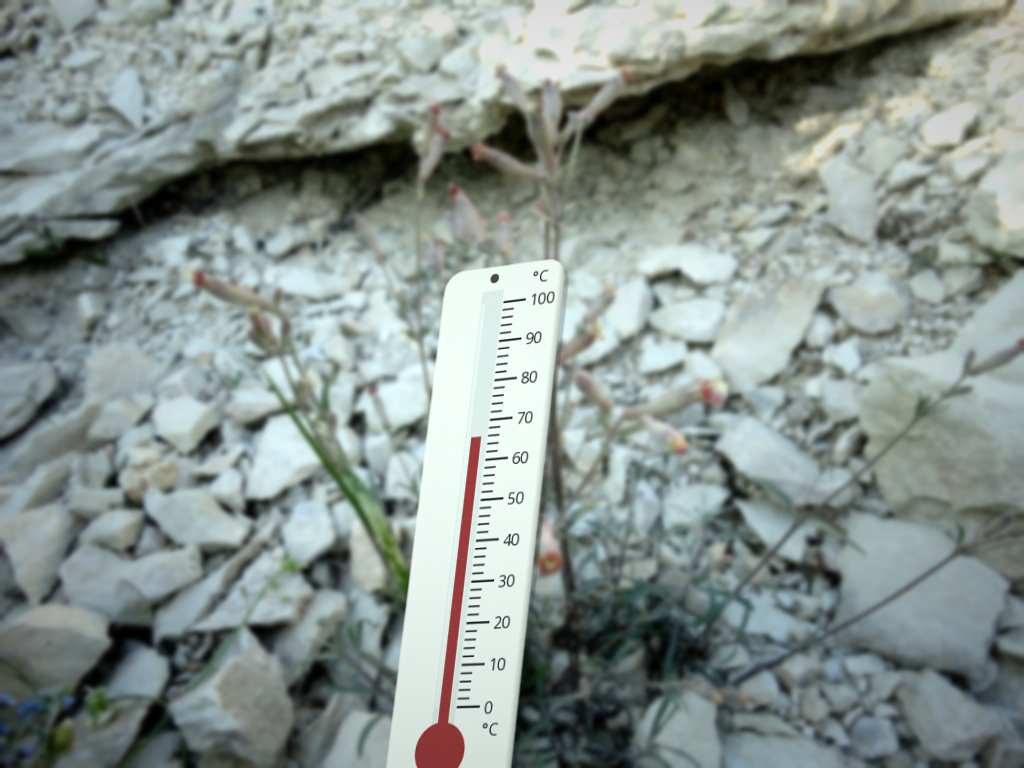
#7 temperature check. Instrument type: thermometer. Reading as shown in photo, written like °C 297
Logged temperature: °C 66
